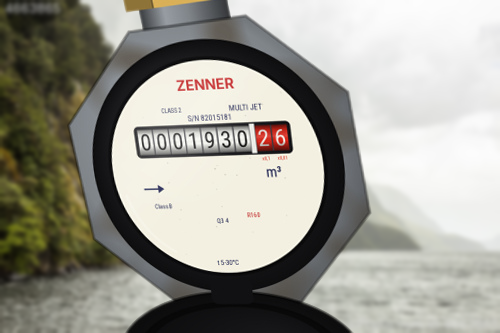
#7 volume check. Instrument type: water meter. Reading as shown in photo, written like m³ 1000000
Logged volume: m³ 1930.26
